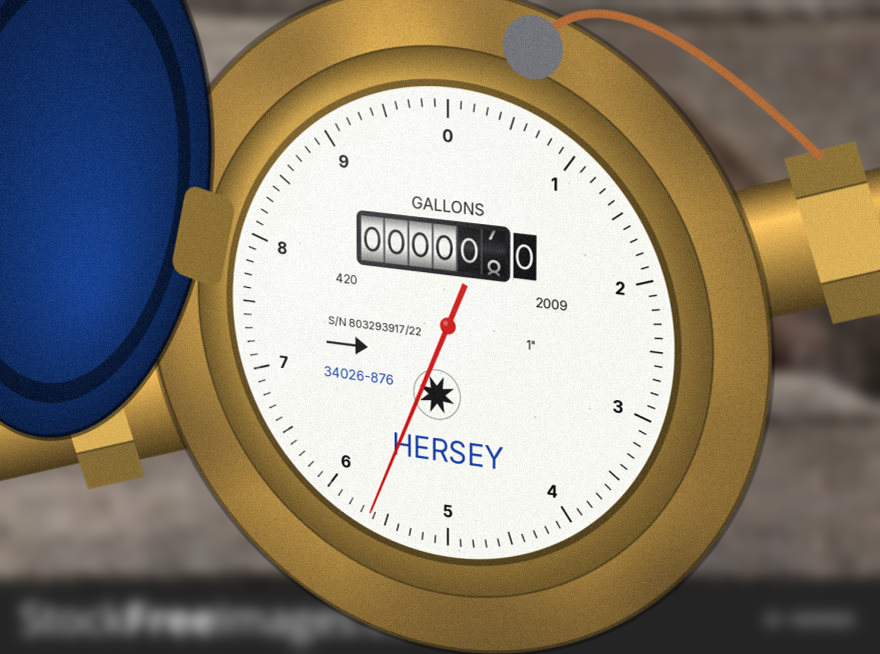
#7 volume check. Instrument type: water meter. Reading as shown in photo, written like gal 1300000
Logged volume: gal 75.6
